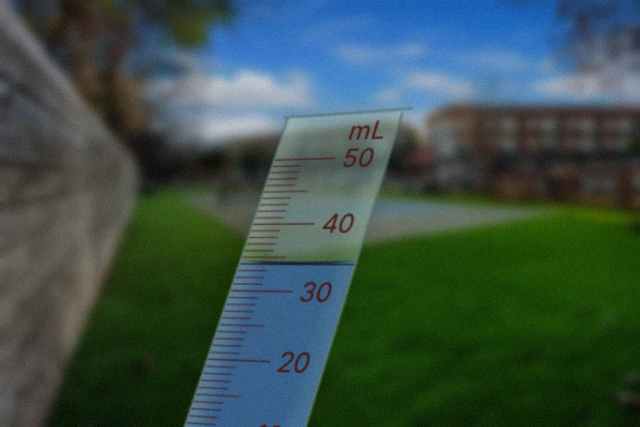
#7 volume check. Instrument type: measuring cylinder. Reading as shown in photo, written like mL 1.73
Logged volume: mL 34
